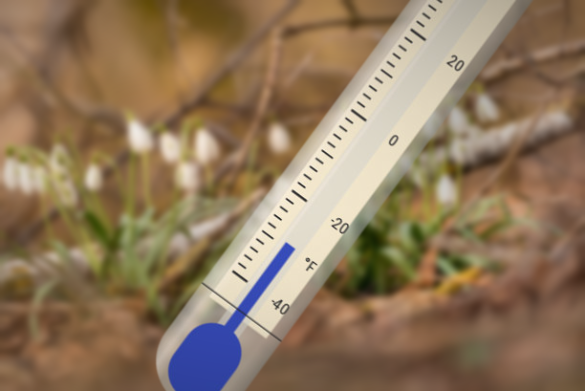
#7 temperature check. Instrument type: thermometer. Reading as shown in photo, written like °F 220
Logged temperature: °F -29
